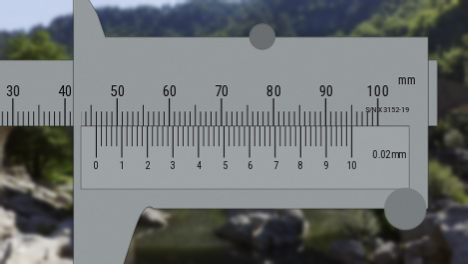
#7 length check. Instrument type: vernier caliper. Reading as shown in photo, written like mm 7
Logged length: mm 46.0
